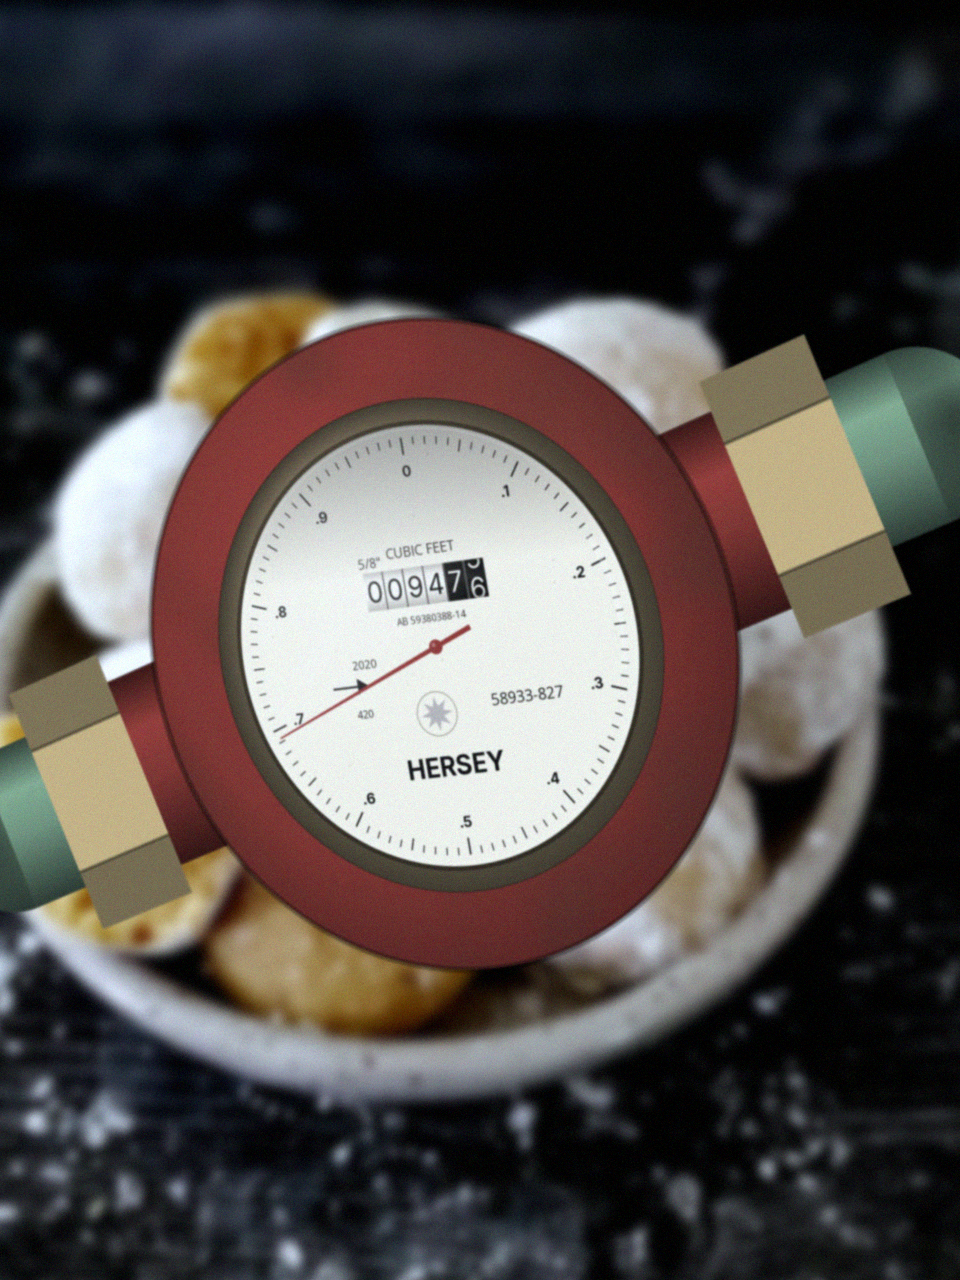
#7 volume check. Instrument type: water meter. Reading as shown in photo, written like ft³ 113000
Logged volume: ft³ 9475.69
